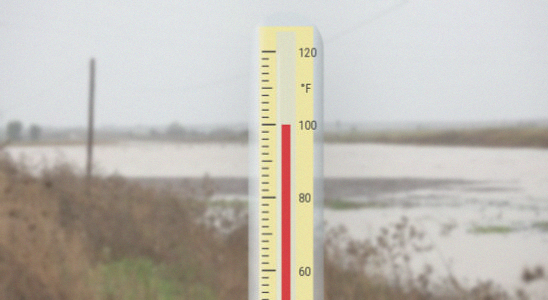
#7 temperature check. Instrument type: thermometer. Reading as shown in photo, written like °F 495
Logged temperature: °F 100
